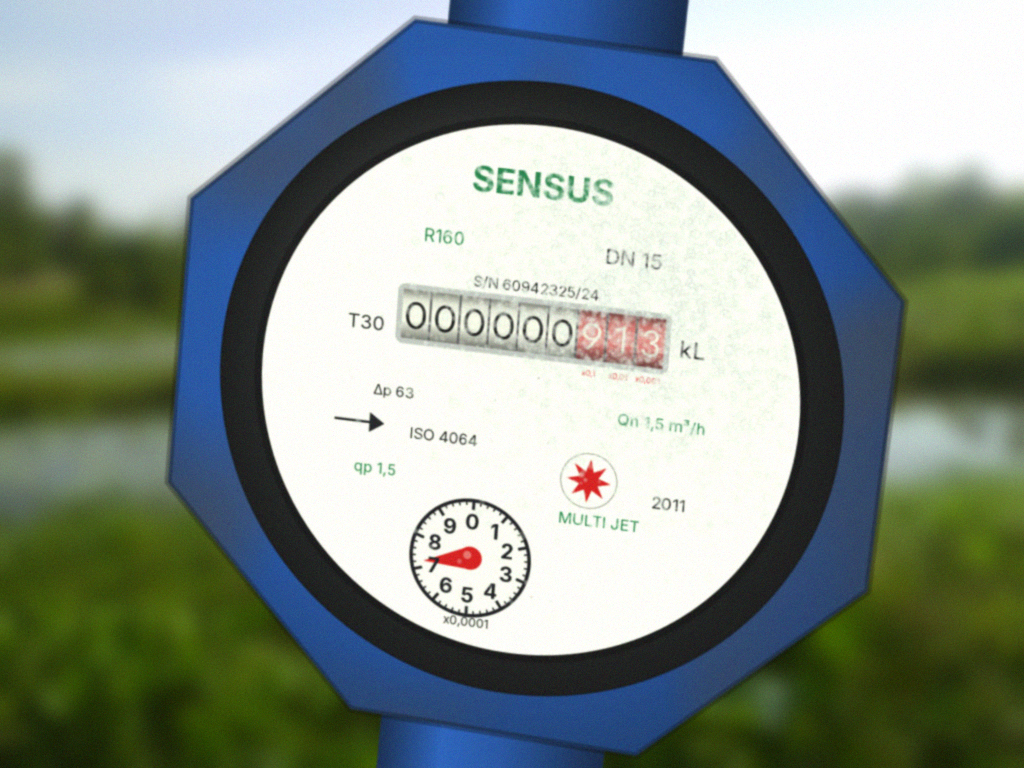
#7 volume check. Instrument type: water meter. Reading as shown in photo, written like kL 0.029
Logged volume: kL 0.9137
